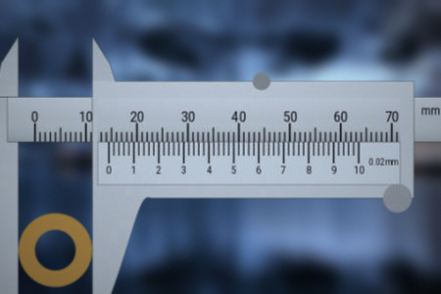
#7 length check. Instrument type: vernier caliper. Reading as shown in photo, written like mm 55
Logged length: mm 14.5
